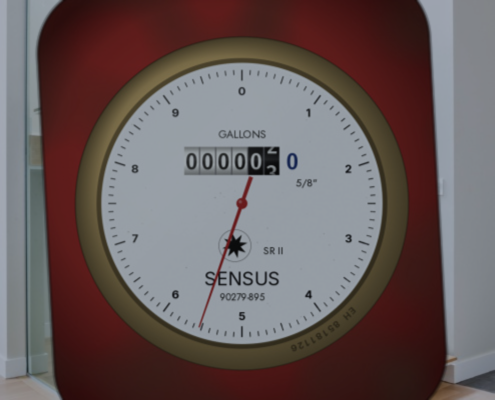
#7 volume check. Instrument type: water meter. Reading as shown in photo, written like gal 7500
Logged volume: gal 25.5
